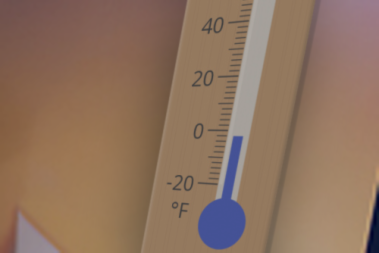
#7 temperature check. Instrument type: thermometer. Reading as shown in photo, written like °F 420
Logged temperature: °F -2
